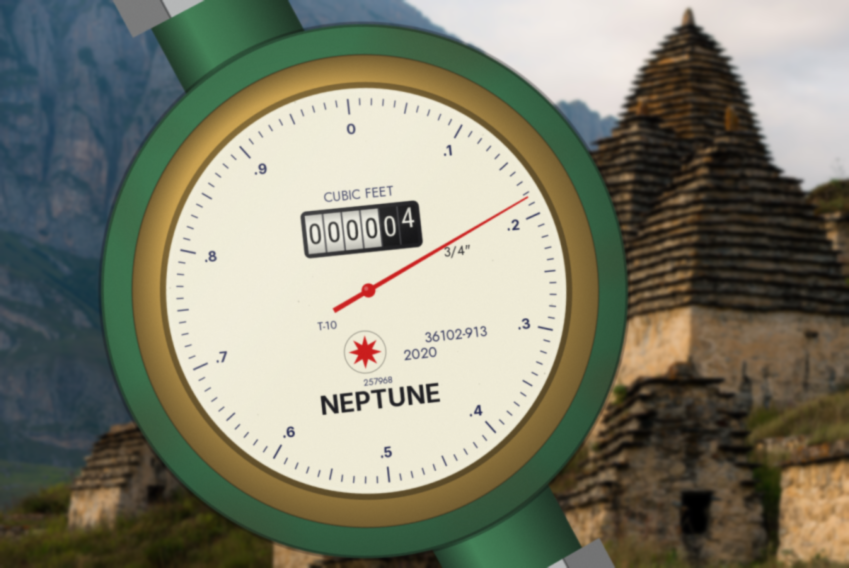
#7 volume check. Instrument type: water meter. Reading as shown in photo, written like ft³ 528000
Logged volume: ft³ 4.18
